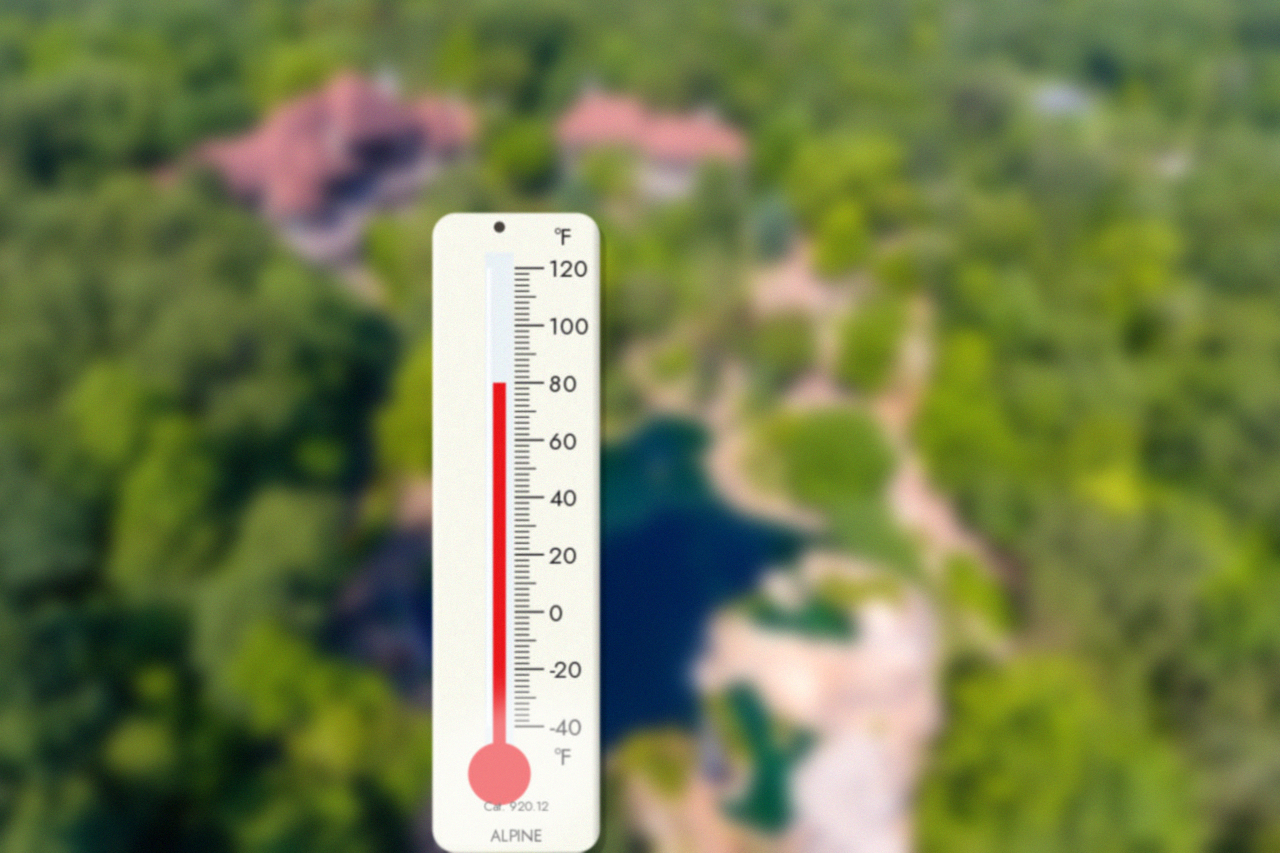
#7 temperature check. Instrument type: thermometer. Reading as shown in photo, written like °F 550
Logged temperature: °F 80
